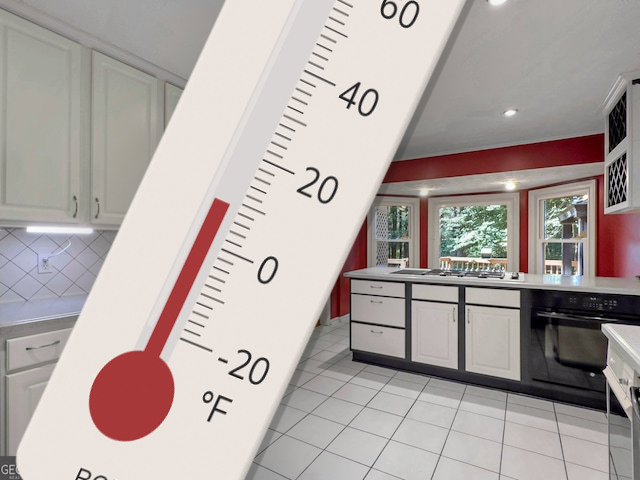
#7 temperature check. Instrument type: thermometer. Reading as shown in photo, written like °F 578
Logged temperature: °F 9
